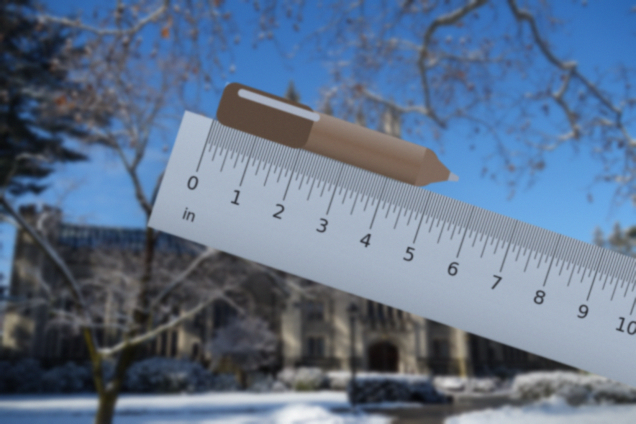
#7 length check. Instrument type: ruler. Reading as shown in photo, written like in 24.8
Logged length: in 5.5
